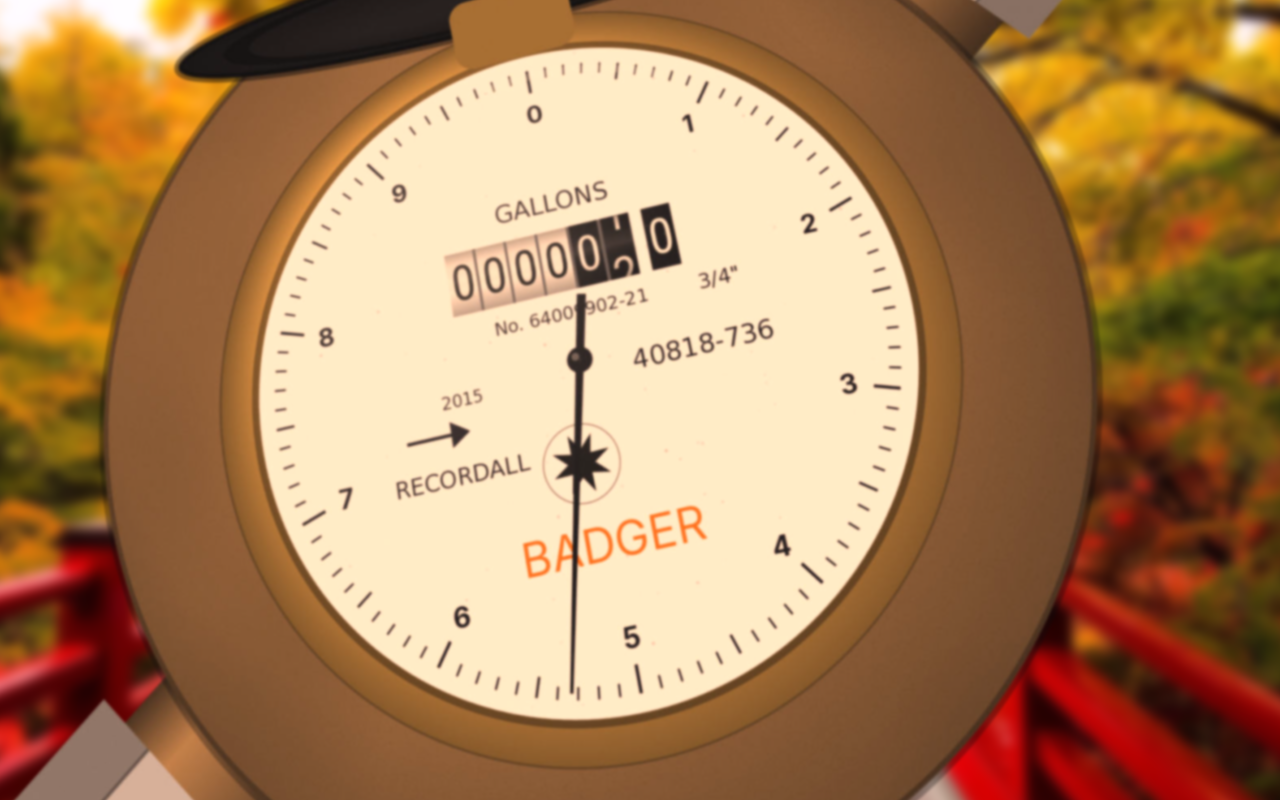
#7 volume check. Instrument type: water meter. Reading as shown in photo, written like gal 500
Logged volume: gal 15.3
